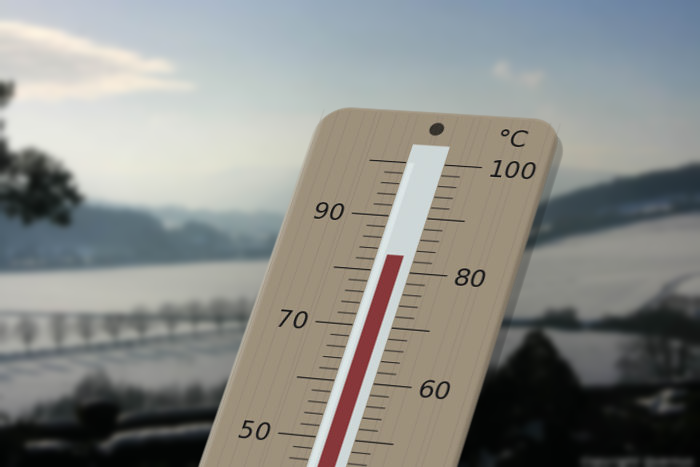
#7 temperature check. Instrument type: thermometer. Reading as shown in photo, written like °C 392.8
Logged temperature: °C 83
